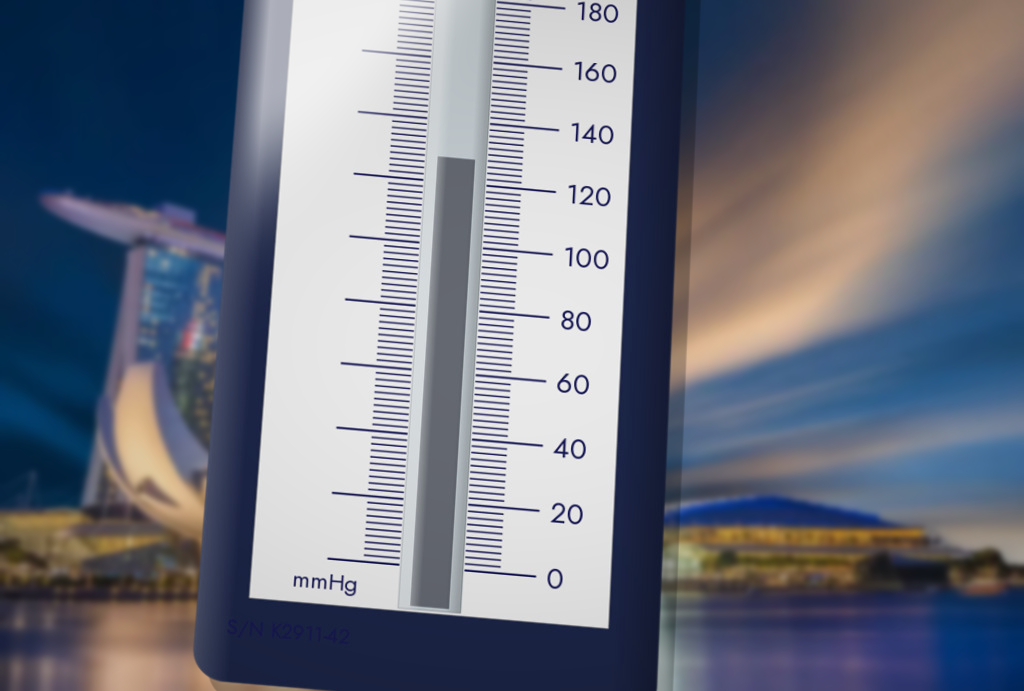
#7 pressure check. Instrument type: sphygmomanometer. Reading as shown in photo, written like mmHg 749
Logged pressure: mmHg 128
